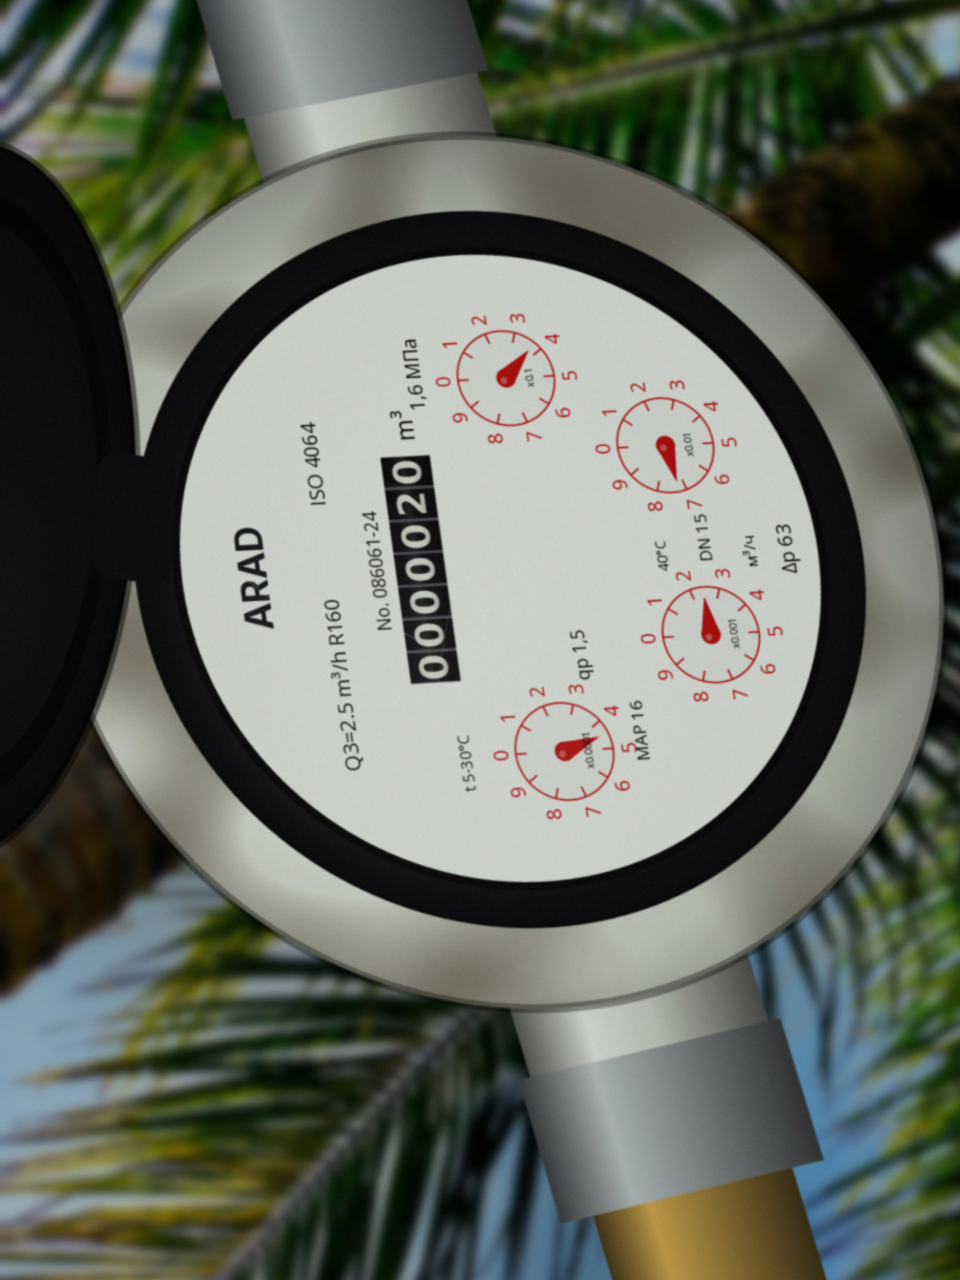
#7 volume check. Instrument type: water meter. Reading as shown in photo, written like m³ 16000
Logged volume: m³ 20.3724
